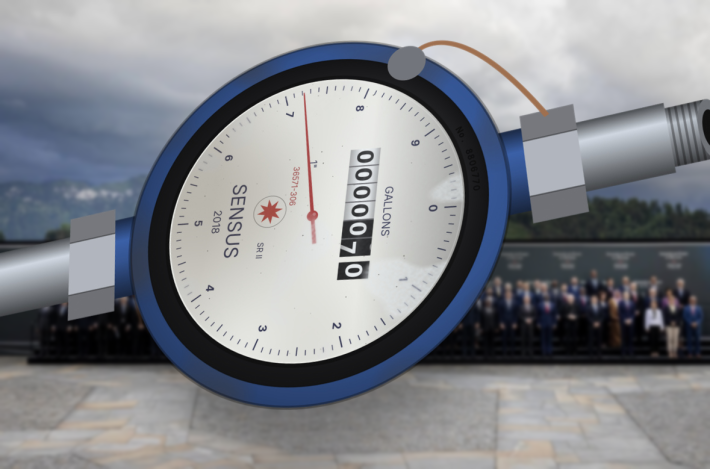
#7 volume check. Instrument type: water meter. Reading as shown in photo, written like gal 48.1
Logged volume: gal 67.2
